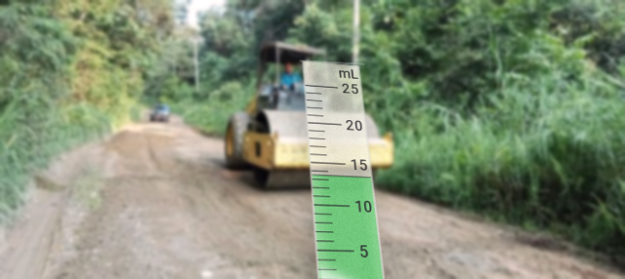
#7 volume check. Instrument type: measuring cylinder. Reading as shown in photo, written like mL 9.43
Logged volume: mL 13.5
